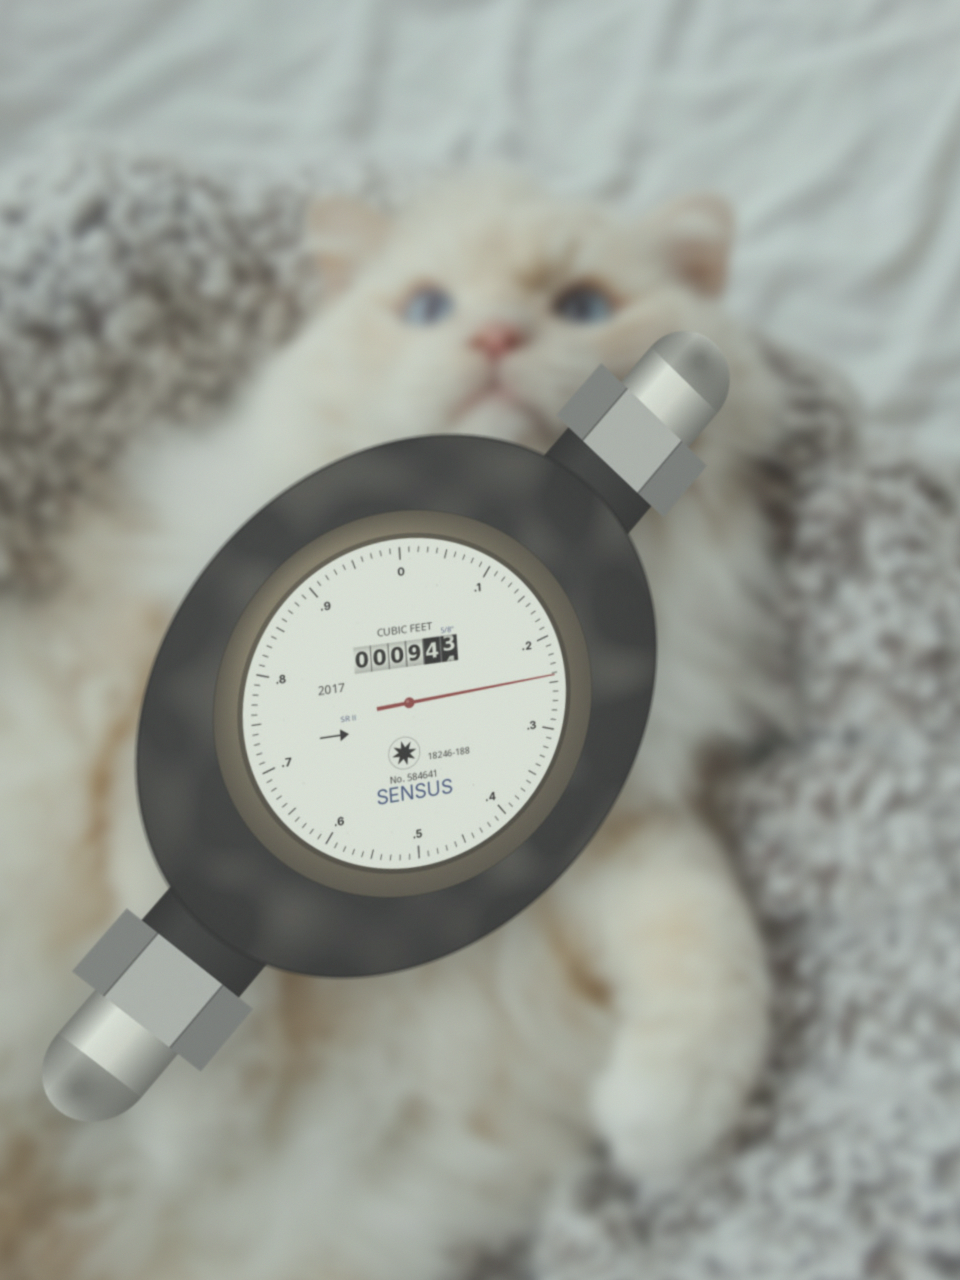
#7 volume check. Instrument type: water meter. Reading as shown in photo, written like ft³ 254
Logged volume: ft³ 943.24
